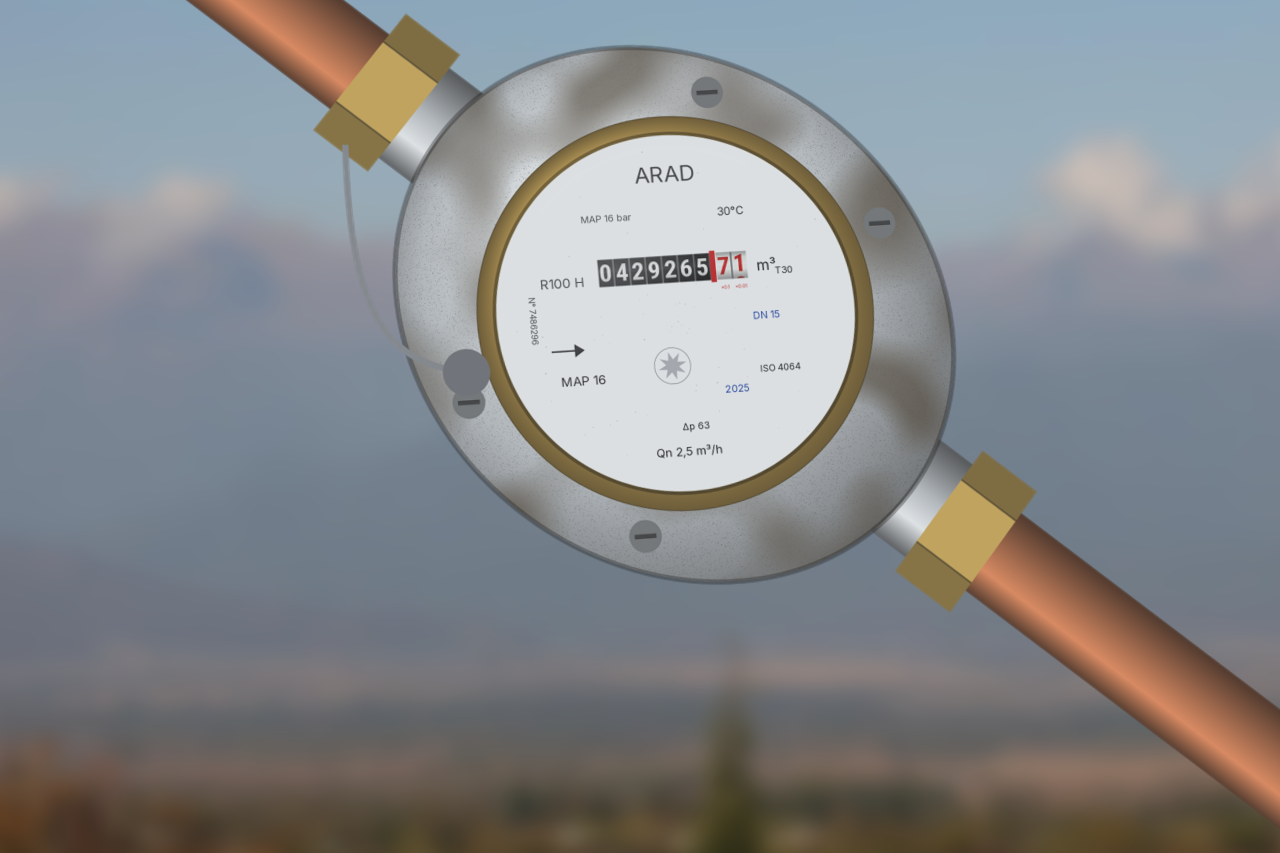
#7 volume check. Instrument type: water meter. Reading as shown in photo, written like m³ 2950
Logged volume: m³ 429265.71
